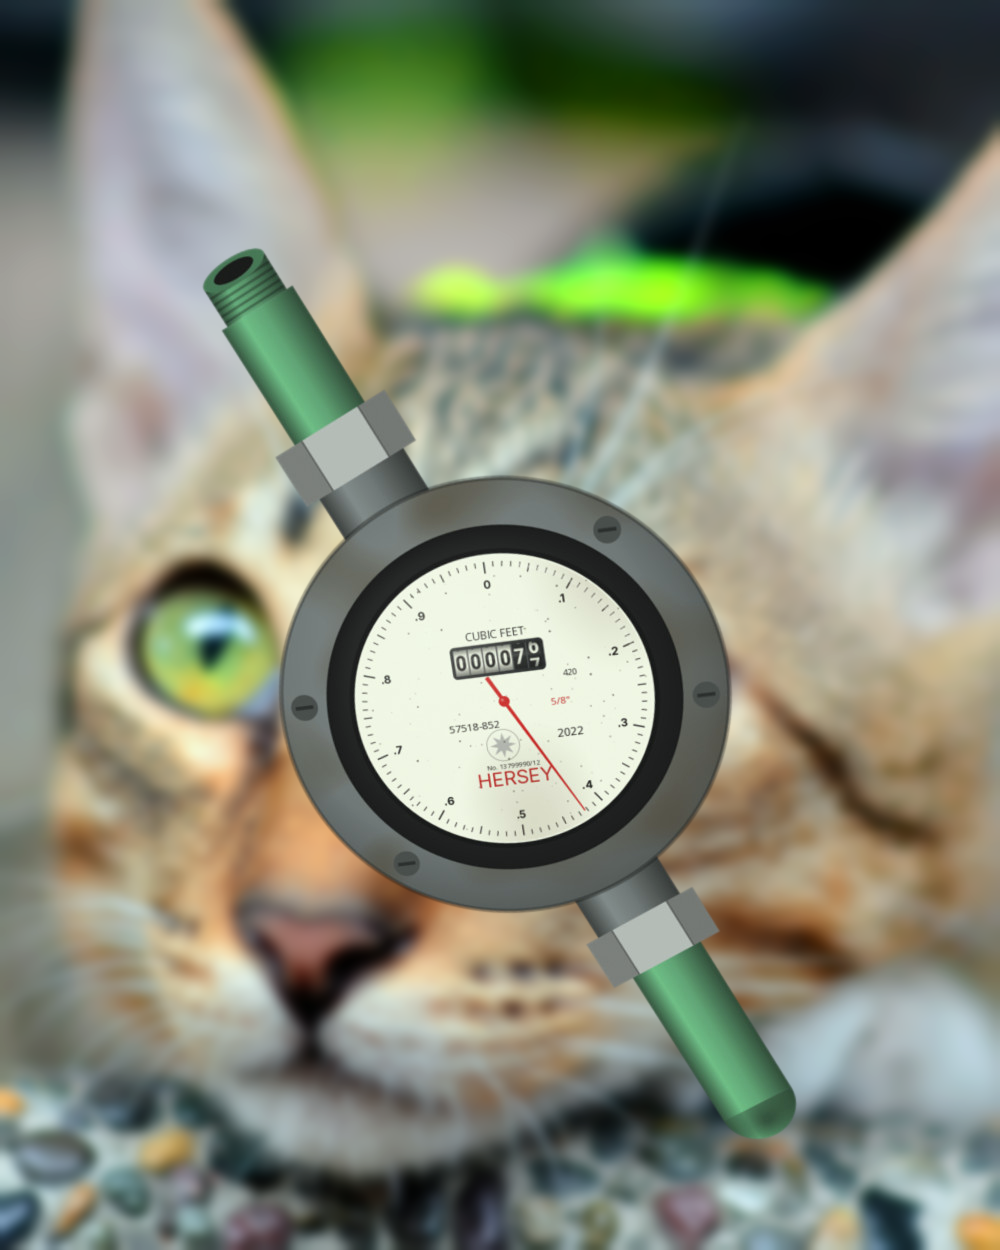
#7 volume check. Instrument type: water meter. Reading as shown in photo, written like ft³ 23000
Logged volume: ft³ 76.42
